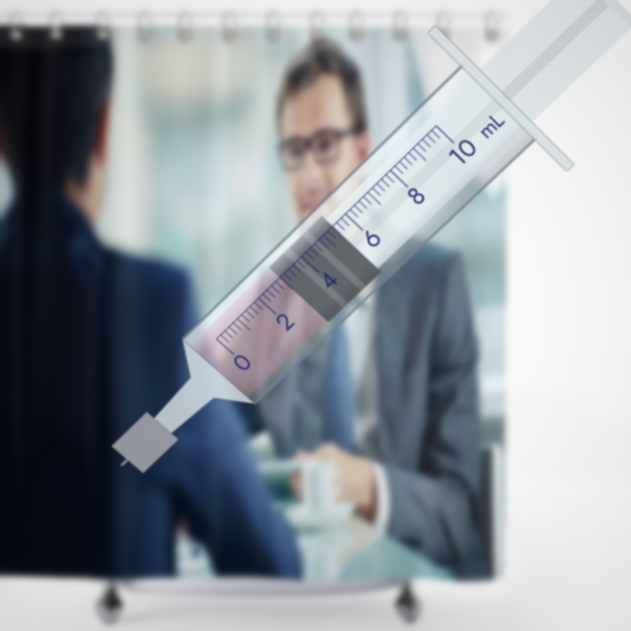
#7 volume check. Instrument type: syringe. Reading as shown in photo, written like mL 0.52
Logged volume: mL 3
